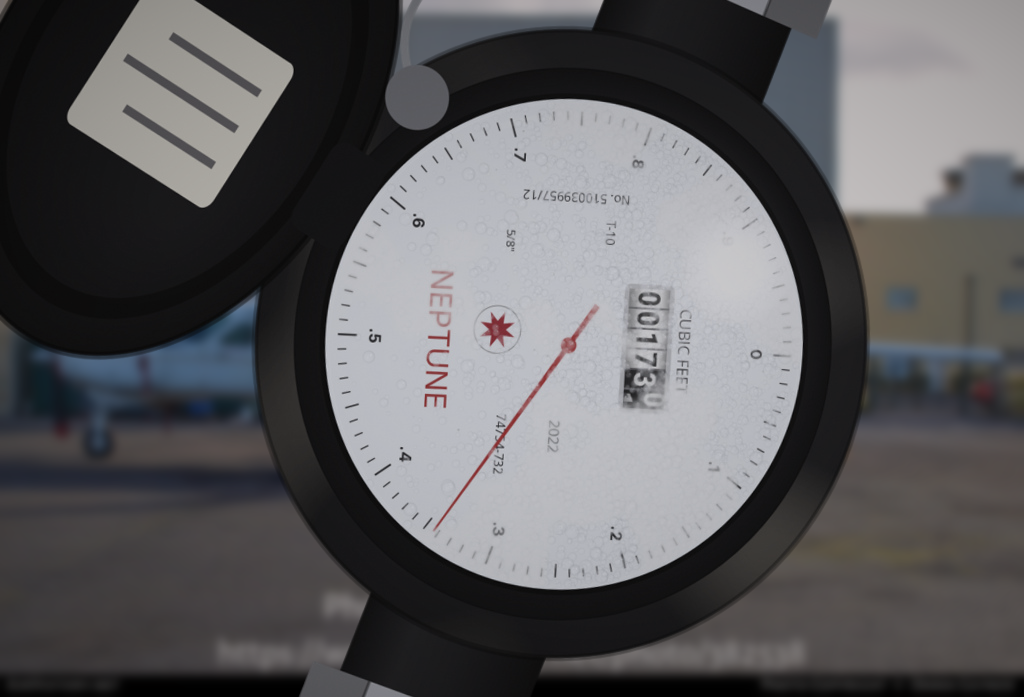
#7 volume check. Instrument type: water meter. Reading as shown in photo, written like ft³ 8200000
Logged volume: ft³ 1730.34
